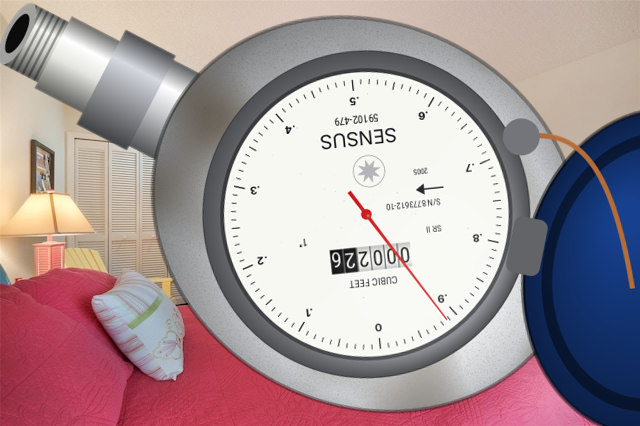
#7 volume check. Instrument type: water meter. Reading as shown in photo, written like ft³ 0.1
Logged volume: ft³ 225.91
